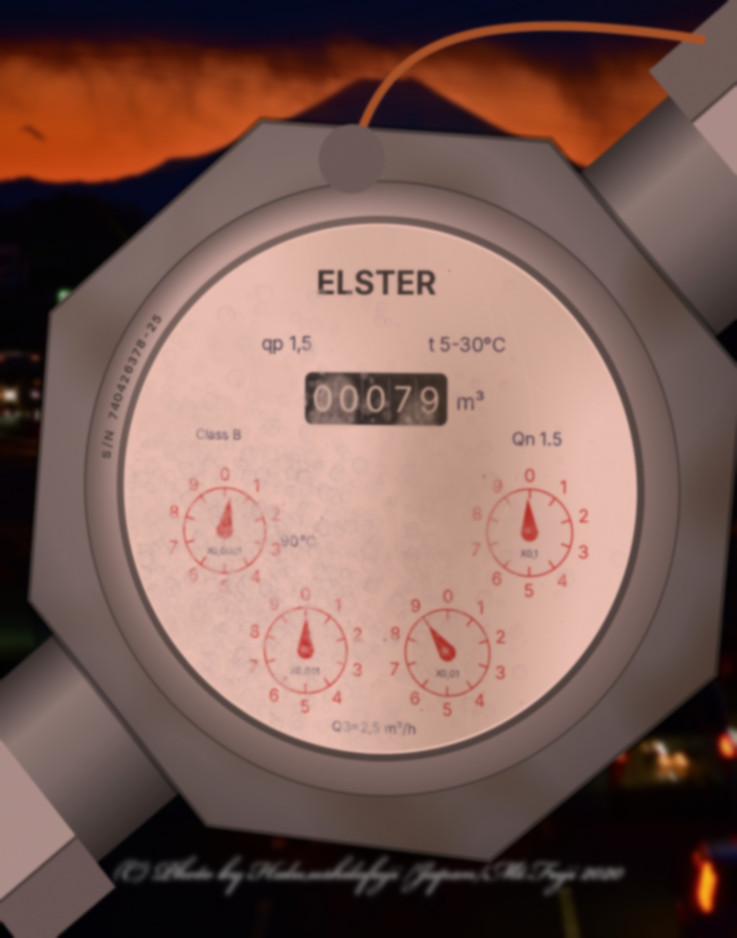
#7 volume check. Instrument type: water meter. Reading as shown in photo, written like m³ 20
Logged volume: m³ 78.9900
